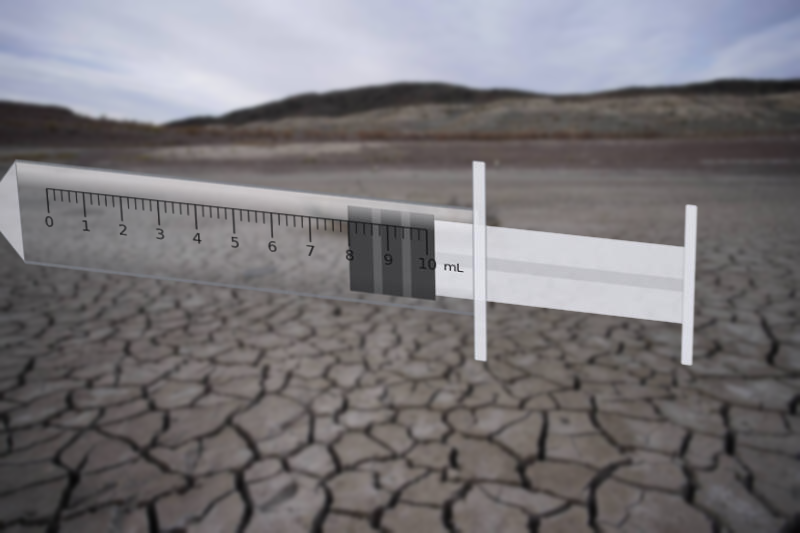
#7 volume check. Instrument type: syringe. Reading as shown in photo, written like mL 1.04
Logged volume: mL 8
